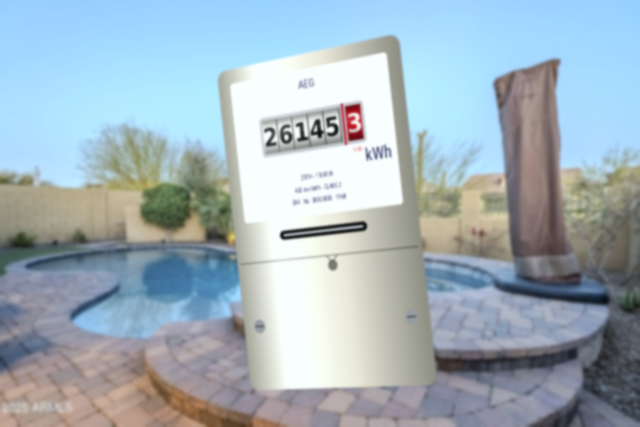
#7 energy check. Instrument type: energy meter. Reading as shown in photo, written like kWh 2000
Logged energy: kWh 26145.3
